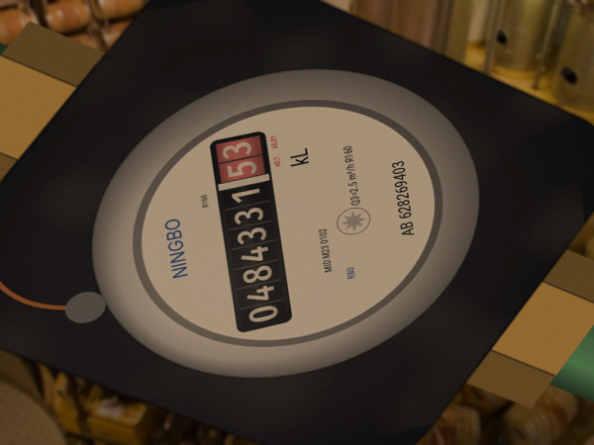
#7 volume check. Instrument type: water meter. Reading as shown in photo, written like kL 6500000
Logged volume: kL 484331.53
